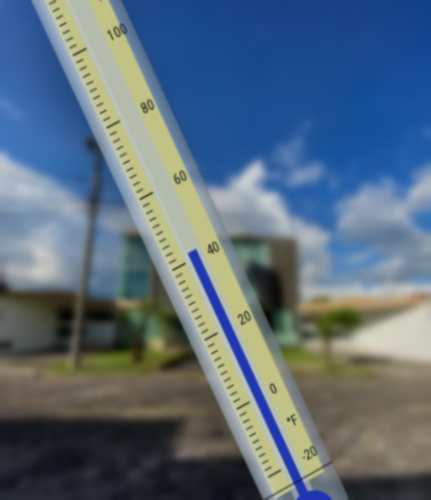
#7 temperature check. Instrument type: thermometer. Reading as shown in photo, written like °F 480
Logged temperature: °F 42
